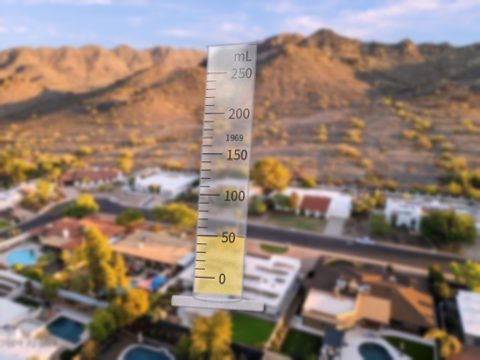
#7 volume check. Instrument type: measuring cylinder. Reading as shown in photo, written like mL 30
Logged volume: mL 50
